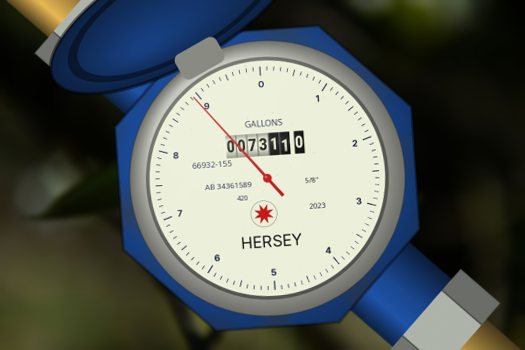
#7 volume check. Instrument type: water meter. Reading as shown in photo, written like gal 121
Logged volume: gal 73108.9
